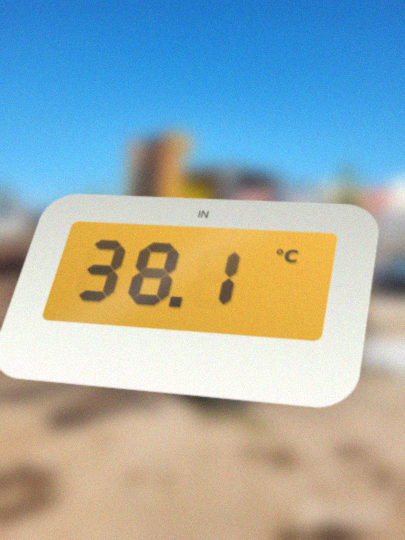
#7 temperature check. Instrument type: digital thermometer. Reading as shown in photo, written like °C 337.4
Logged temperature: °C 38.1
